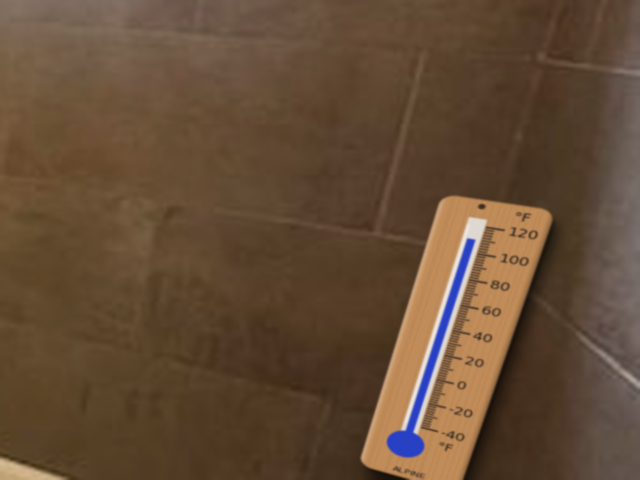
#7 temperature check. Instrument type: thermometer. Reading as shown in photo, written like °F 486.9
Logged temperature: °F 110
